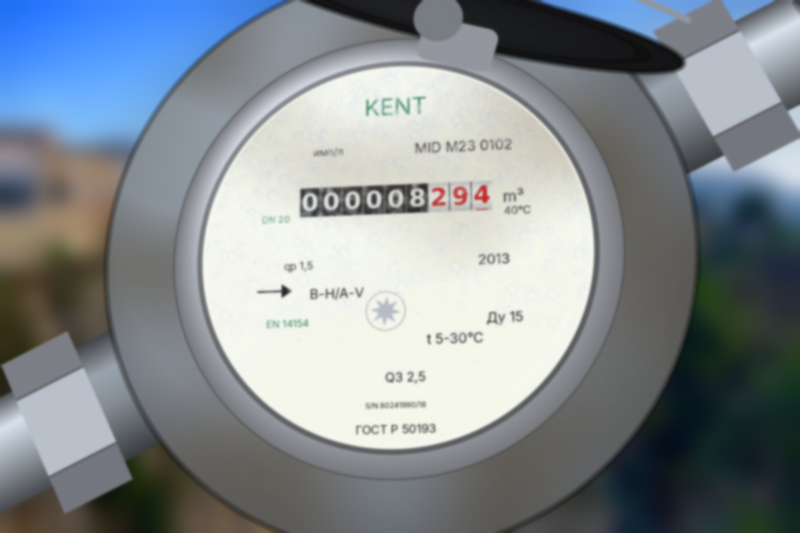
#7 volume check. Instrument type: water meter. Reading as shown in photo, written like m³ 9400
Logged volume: m³ 8.294
